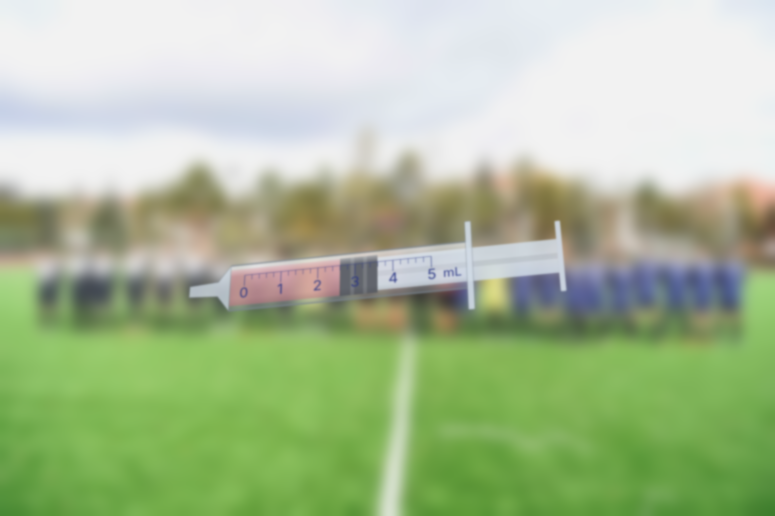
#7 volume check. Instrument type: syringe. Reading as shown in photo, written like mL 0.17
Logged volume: mL 2.6
